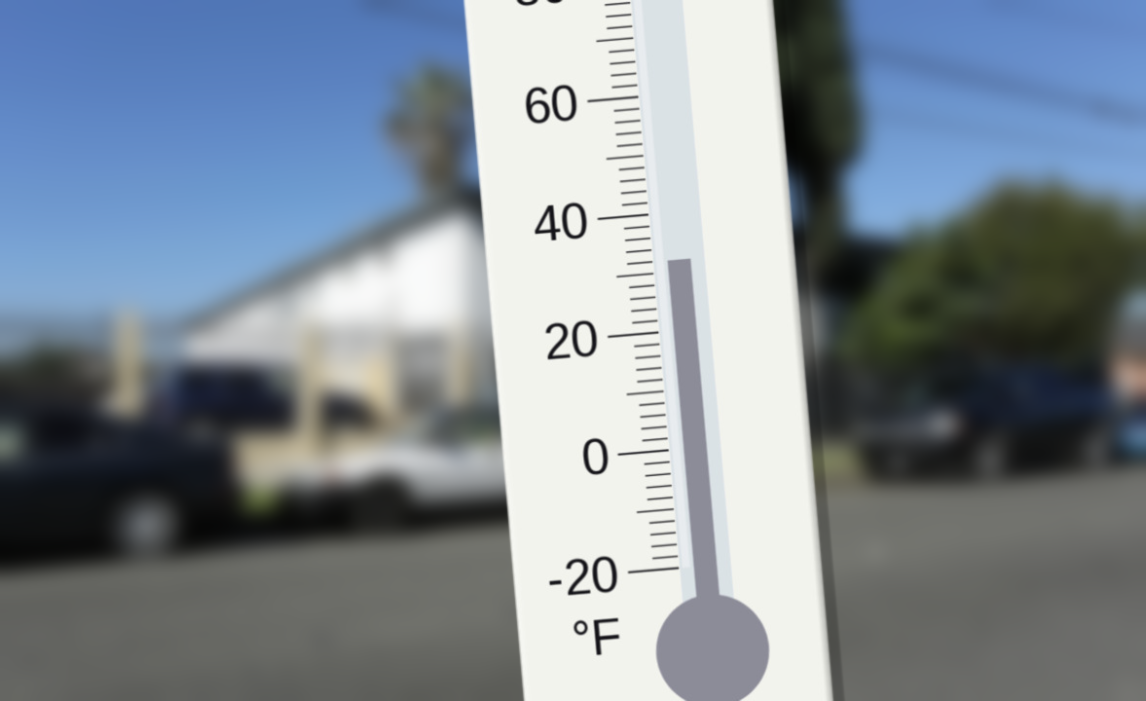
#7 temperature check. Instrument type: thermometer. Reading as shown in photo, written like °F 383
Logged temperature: °F 32
